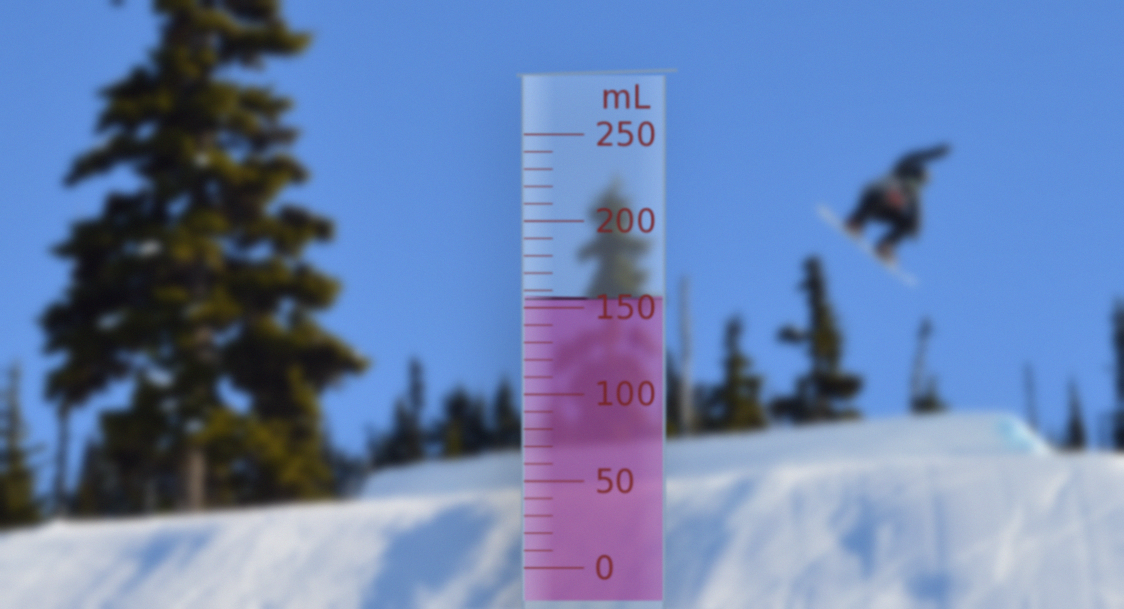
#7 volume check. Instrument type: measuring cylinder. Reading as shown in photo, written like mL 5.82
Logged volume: mL 155
